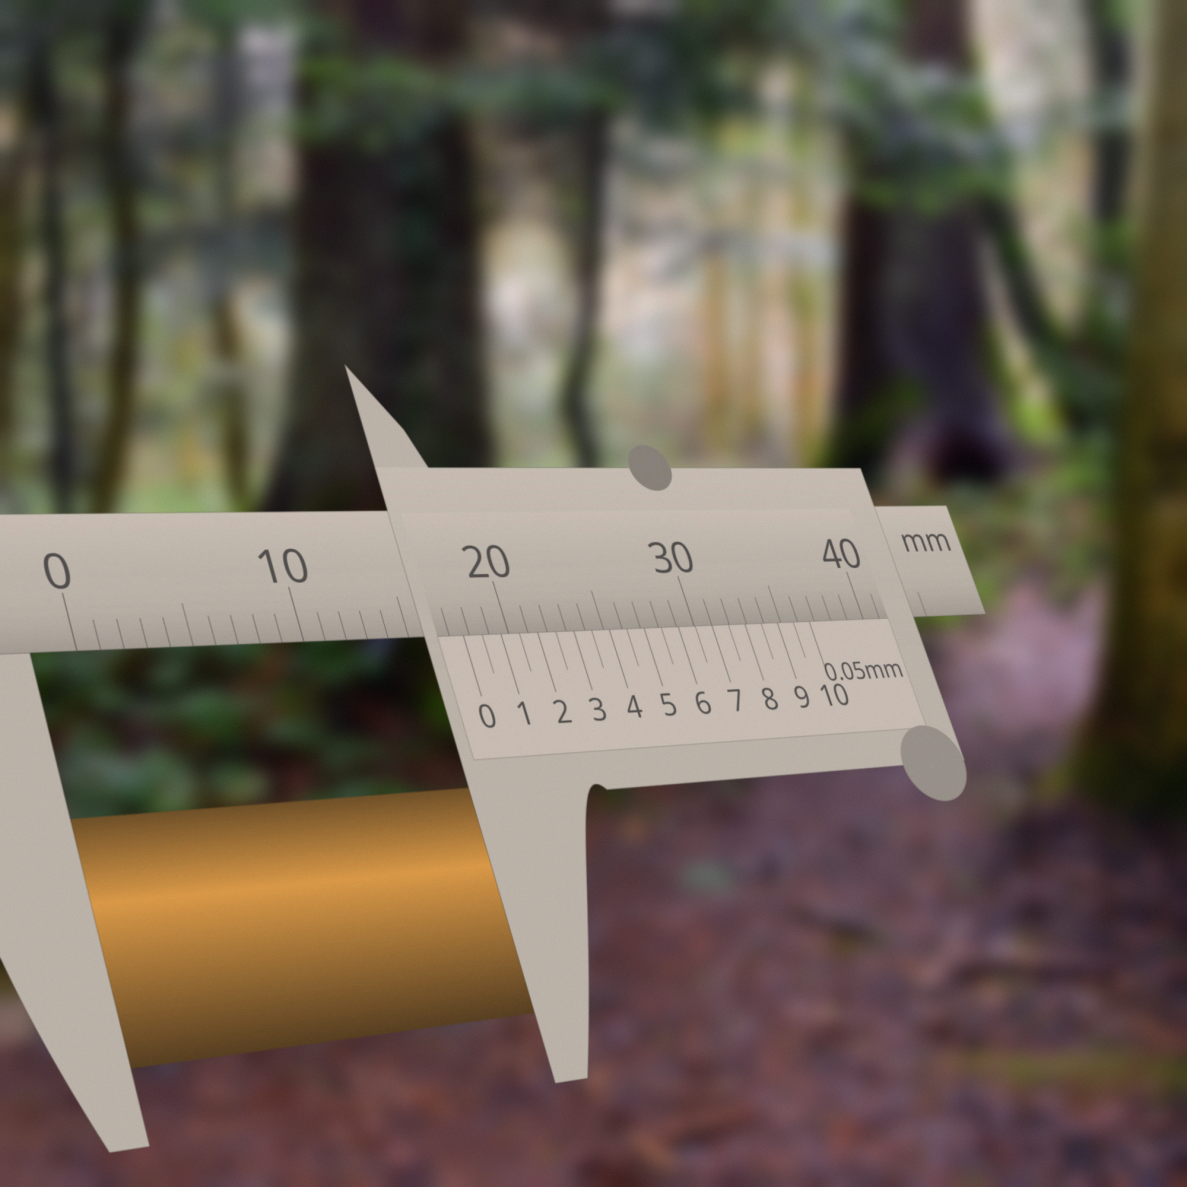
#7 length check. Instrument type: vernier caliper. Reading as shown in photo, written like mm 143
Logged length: mm 17.7
